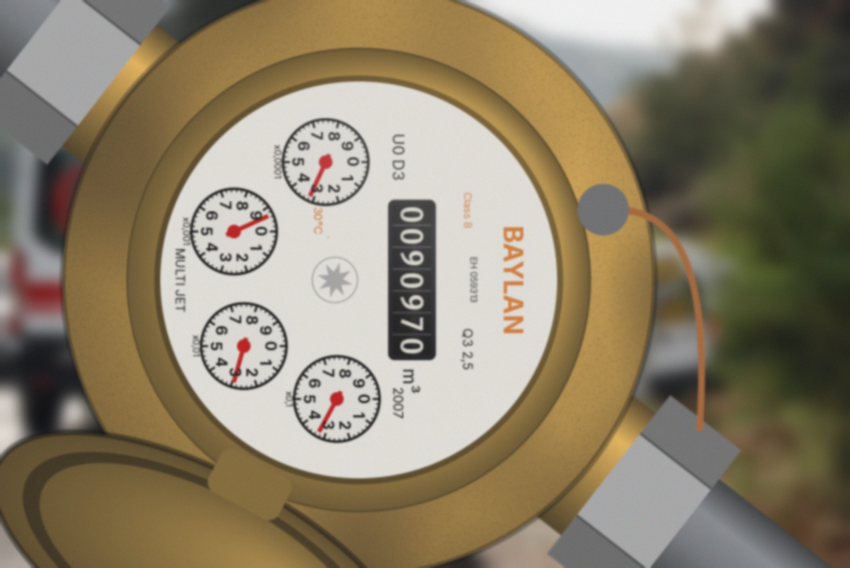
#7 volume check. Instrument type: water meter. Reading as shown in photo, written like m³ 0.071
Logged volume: m³ 90970.3293
